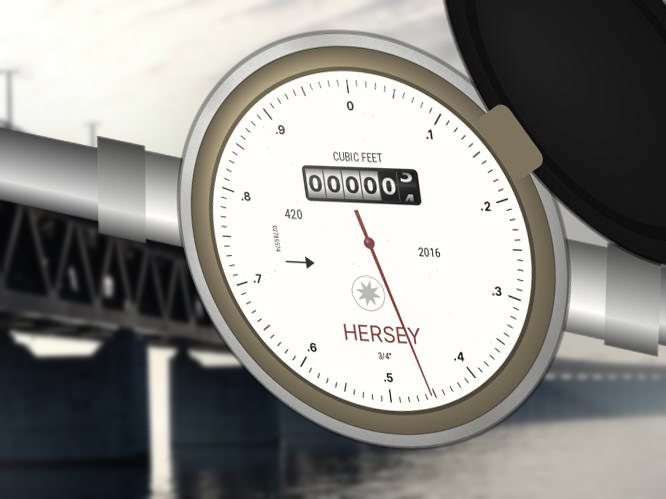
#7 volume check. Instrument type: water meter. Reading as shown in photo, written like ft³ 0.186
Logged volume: ft³ 3.45
